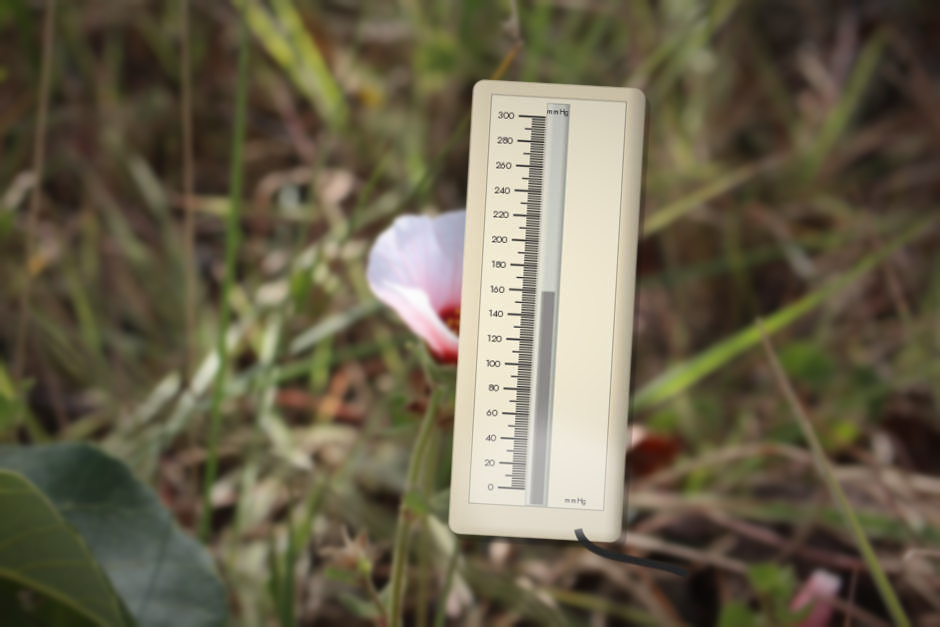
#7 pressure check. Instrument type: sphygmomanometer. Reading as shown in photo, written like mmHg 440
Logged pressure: mmHg 160
